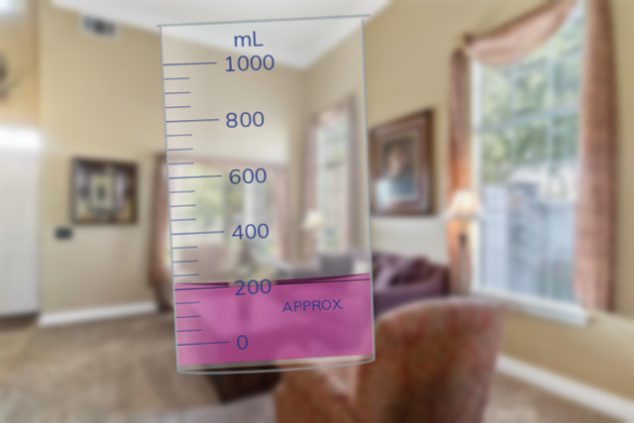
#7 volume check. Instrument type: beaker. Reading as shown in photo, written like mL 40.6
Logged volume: mL 200
